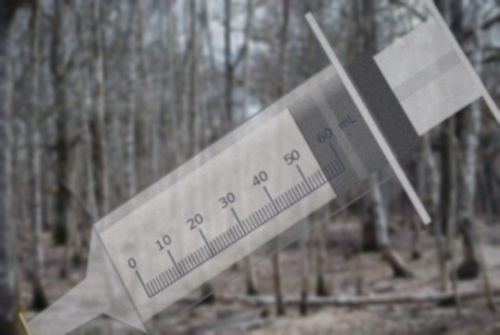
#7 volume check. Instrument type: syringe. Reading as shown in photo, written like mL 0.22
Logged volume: mL 55
